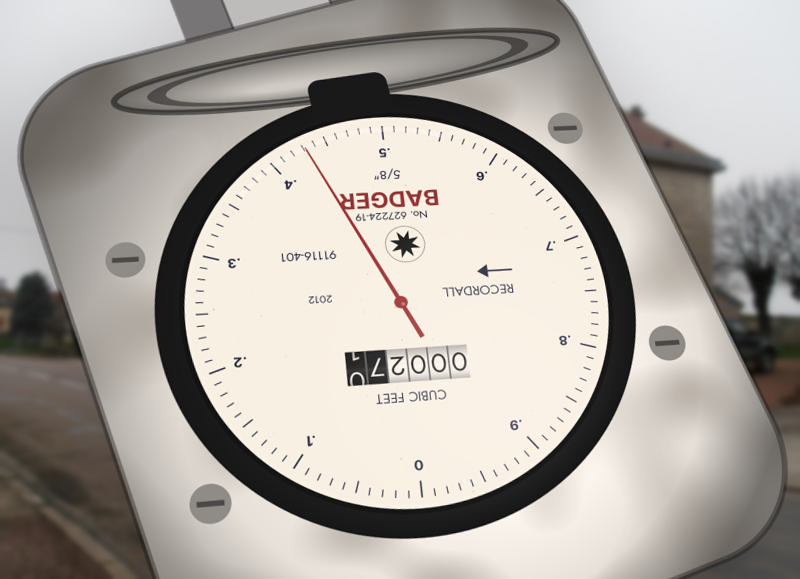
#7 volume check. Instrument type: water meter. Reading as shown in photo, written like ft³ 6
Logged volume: ft³ 270.43
